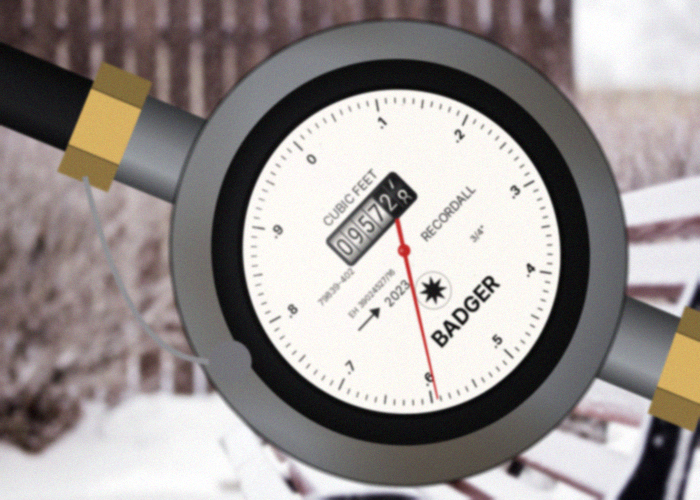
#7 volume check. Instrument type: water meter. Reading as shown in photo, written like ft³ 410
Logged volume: ft³ 95727.59
